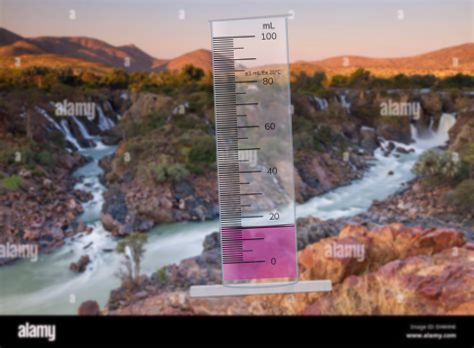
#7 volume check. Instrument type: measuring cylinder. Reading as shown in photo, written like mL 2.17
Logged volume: mL 15
